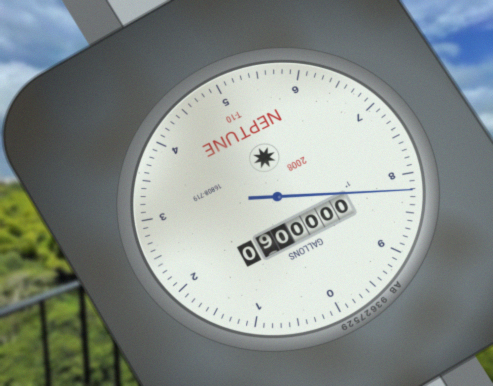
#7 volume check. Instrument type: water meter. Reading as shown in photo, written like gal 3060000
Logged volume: gal 58.2
